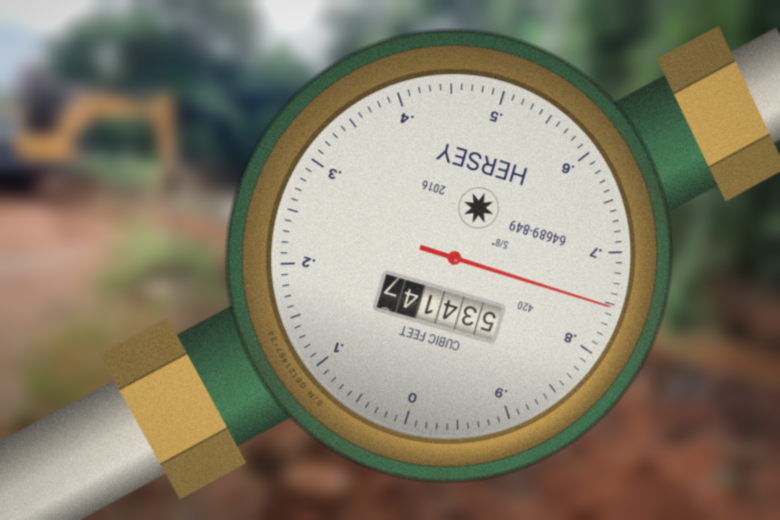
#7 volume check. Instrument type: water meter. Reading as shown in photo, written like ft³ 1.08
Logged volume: ft³ 534146.75
